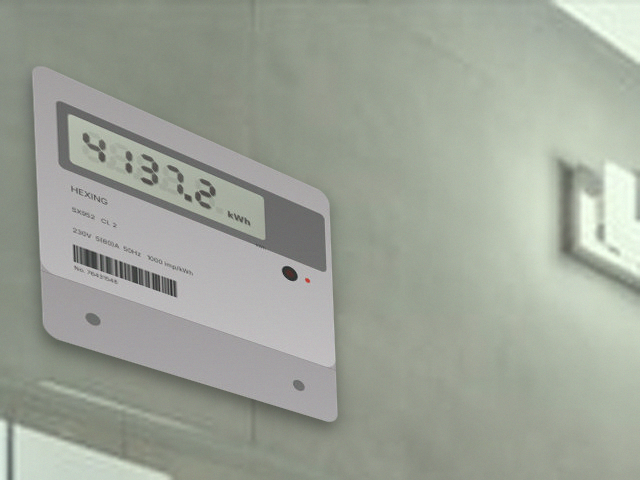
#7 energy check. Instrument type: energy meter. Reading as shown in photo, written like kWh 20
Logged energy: kWh 4137.2
